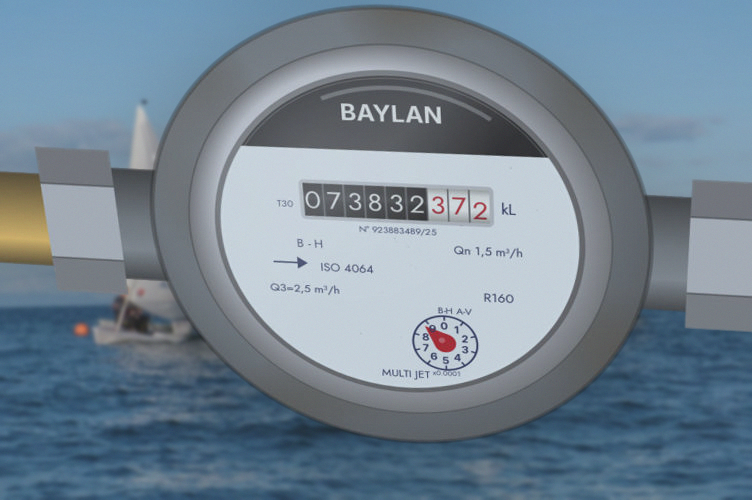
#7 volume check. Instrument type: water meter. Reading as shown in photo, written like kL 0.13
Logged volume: kL 73832.3718
